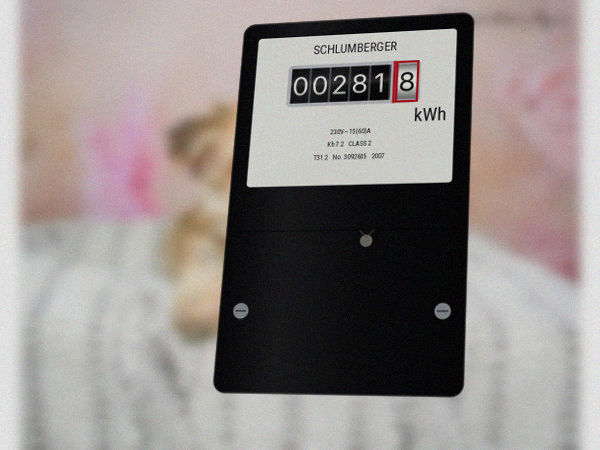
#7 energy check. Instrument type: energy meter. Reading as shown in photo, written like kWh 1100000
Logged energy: kWh 281.8
